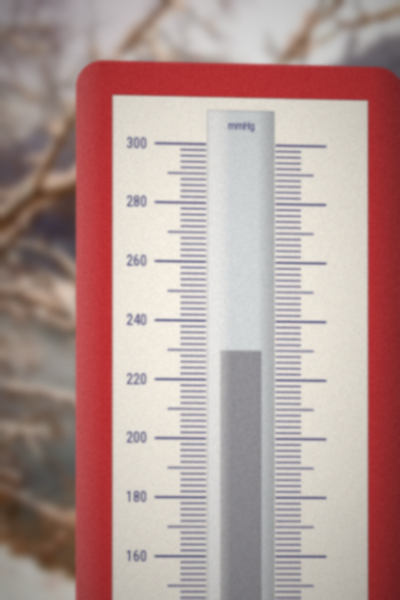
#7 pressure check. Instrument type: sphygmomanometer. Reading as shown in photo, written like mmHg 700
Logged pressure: mmHg 230
